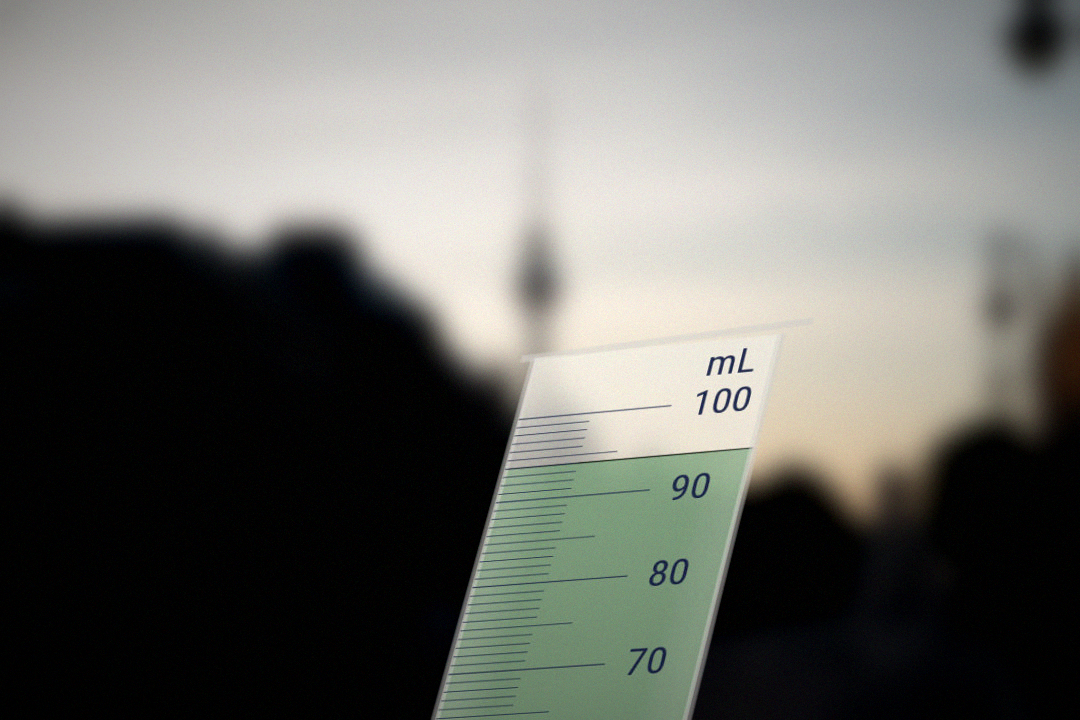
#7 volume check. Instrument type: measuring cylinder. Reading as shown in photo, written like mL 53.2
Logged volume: mL 94
